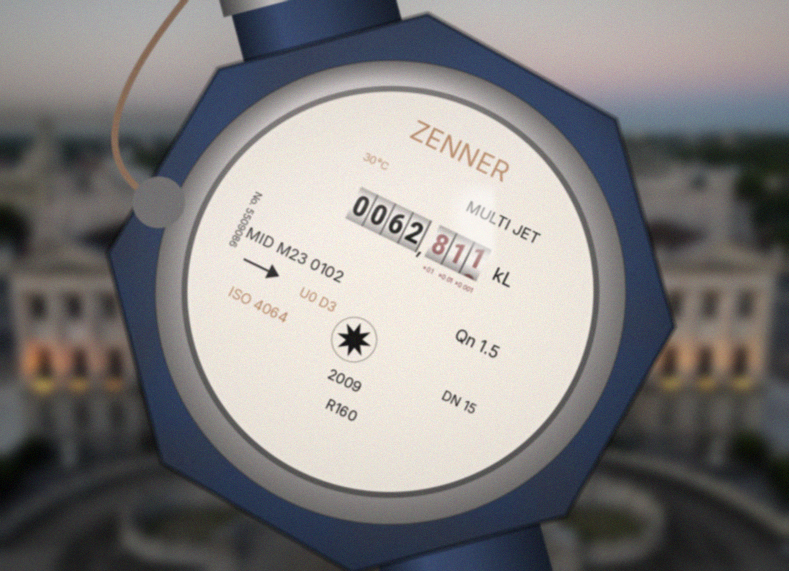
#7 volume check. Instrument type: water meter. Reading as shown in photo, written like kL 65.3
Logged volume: kL 62.811
